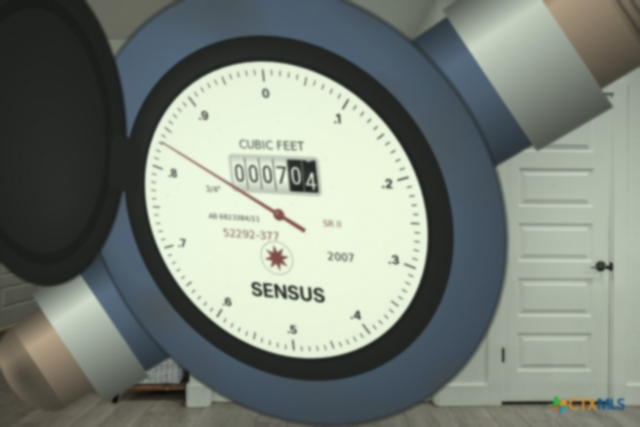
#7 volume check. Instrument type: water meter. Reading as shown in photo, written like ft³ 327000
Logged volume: ft³ 703.83
